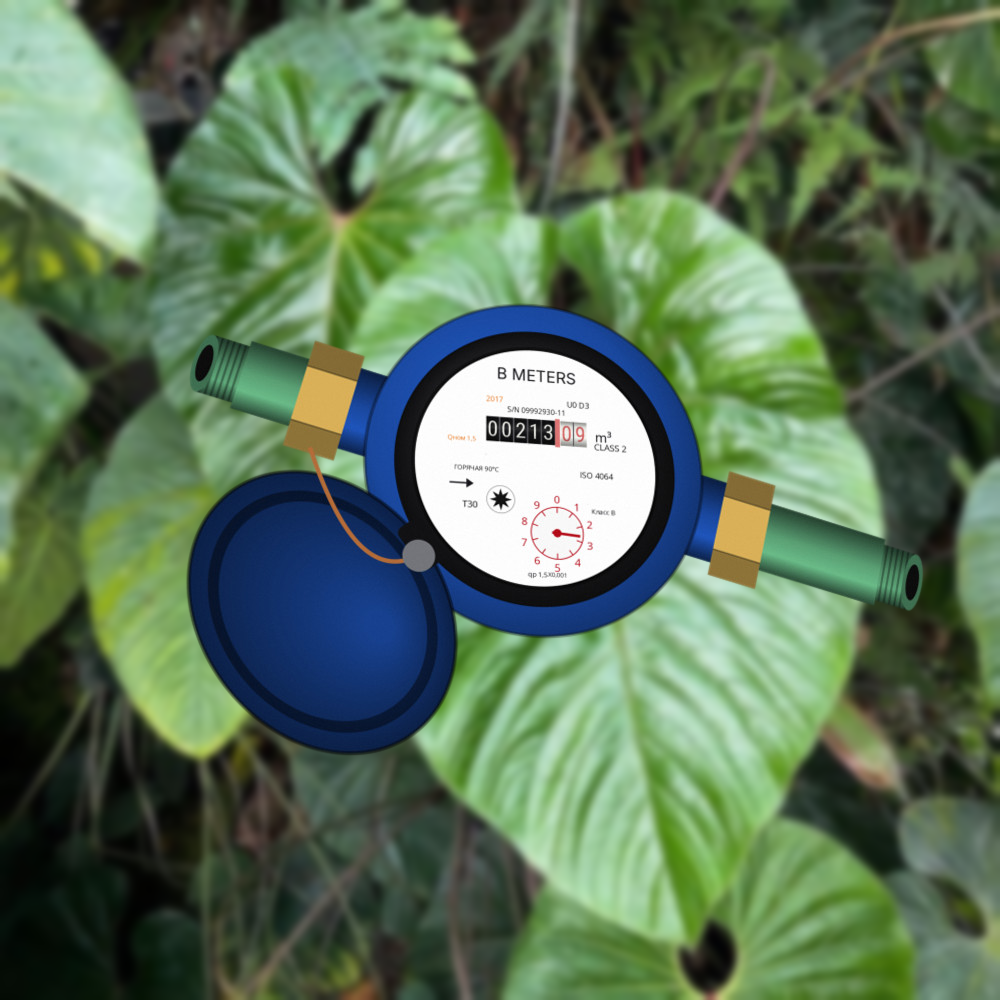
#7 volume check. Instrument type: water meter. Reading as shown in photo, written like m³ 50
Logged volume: m³ 213.092
